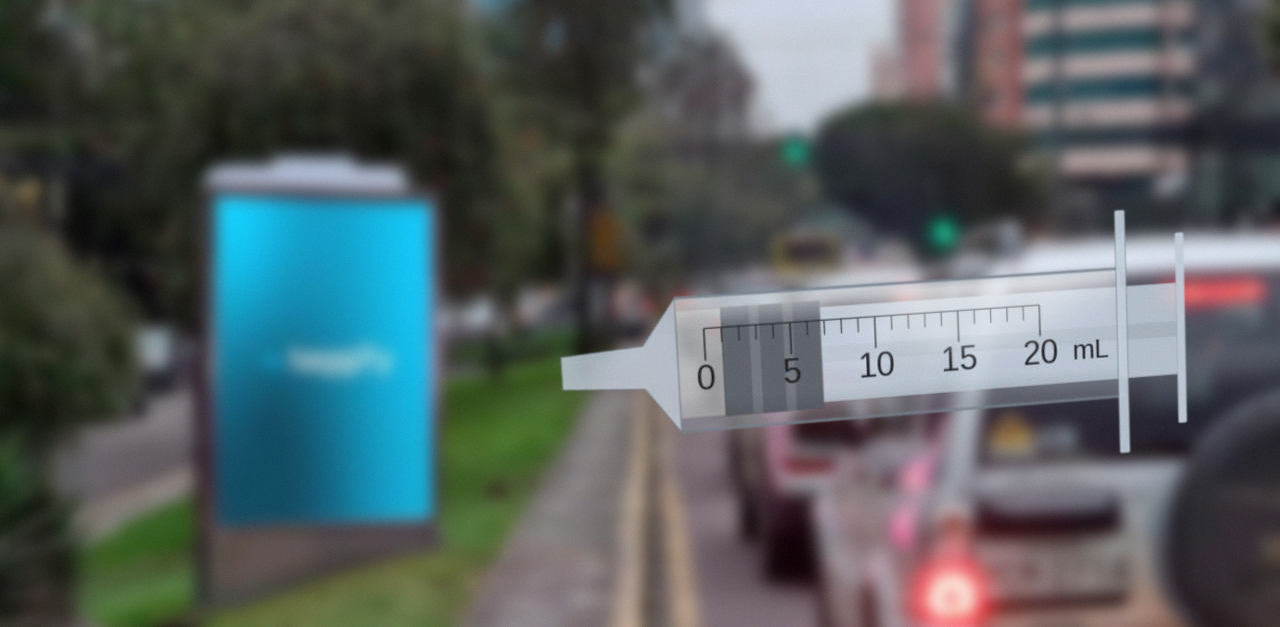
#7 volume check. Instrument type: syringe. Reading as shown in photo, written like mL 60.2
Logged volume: mL 1
